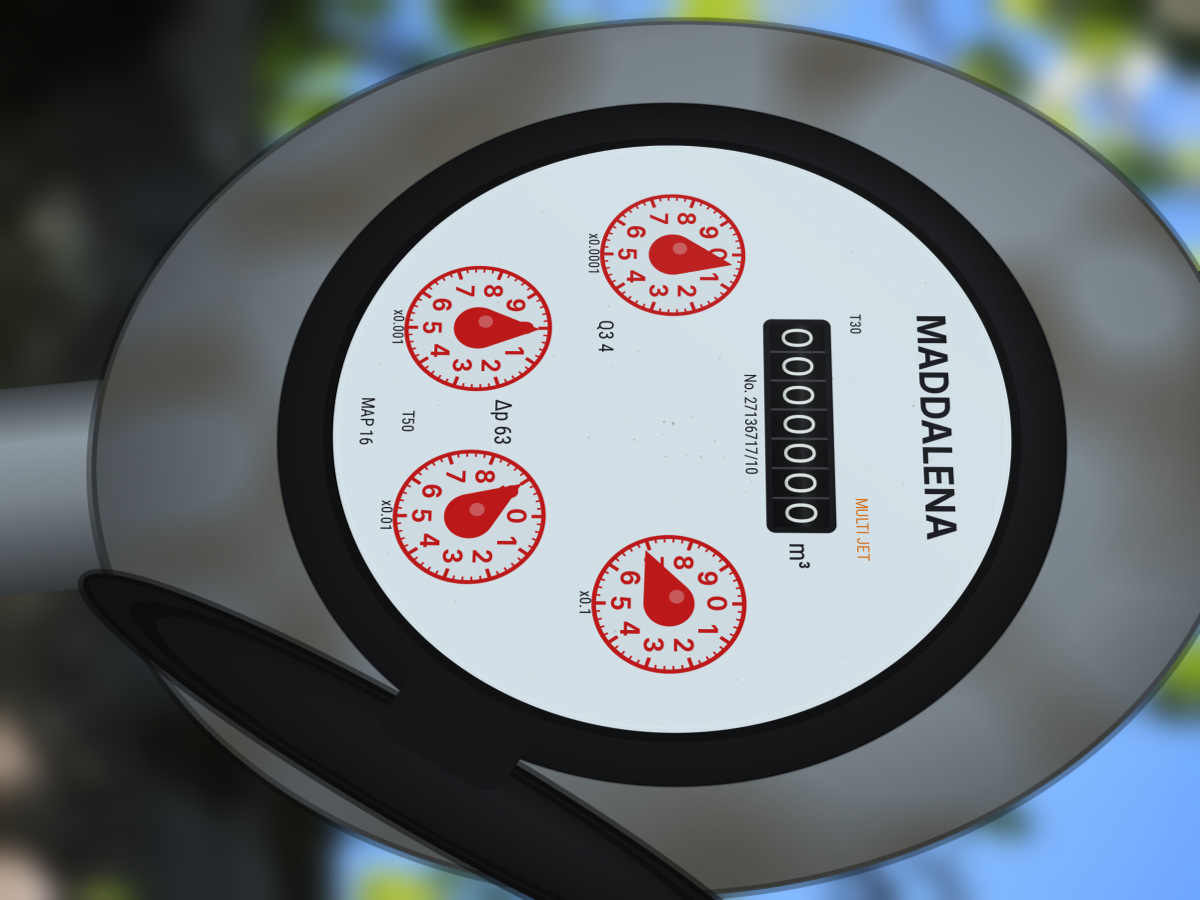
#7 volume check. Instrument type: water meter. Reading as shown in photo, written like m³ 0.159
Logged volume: m³ 0.6900
